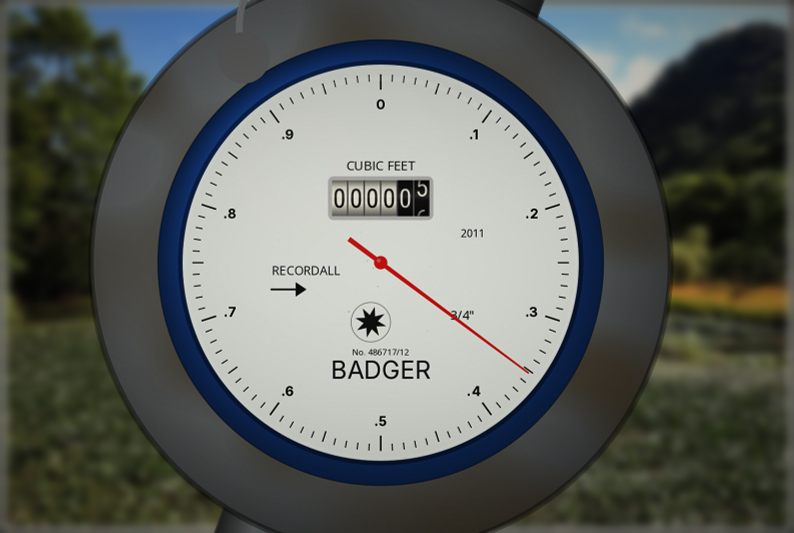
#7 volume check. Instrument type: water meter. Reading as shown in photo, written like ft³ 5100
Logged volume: ft³ 5.35
